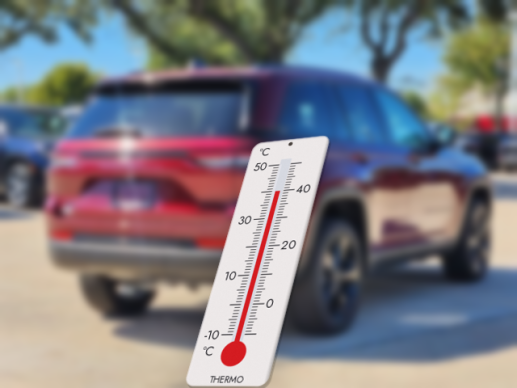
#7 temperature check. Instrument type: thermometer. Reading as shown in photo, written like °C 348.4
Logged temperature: °C 40
